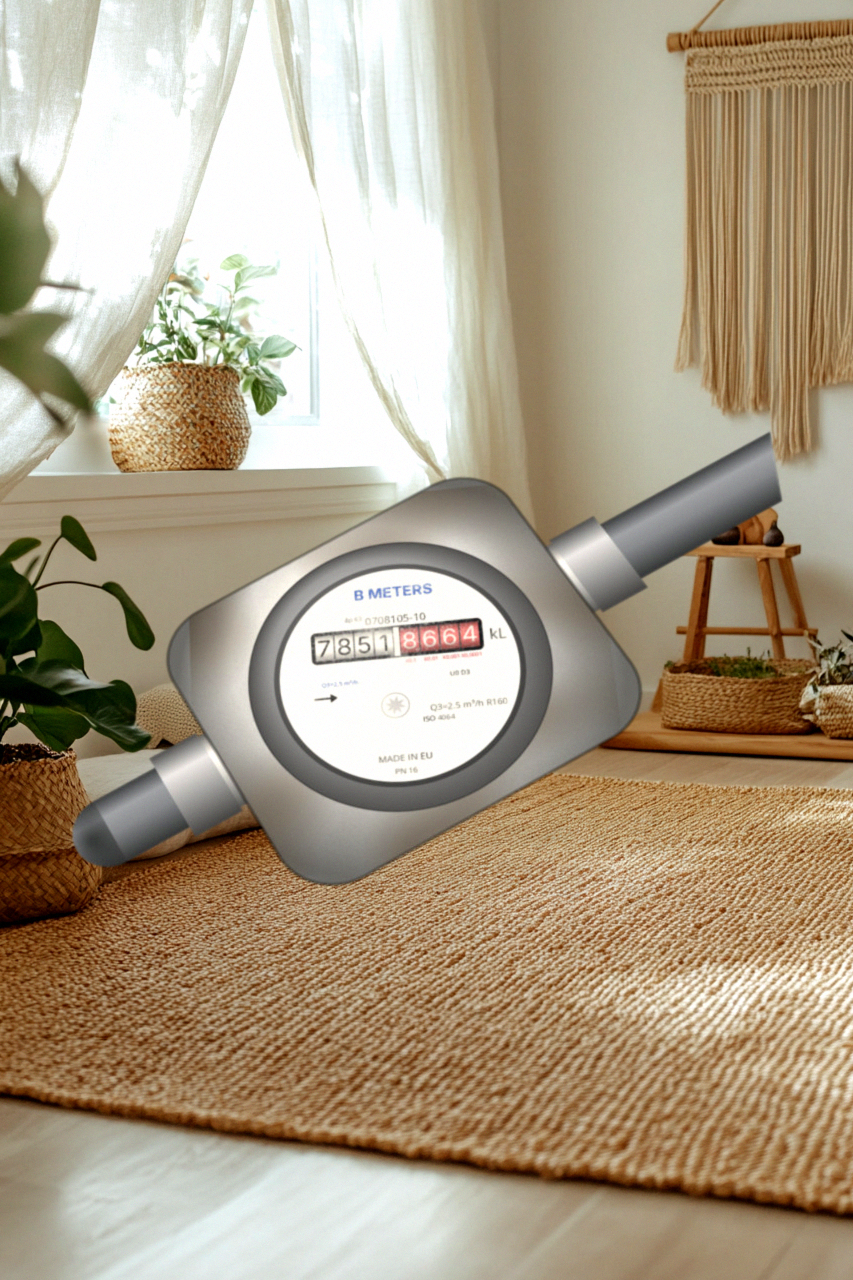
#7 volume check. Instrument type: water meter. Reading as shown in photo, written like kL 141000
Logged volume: kL 7851.8664
